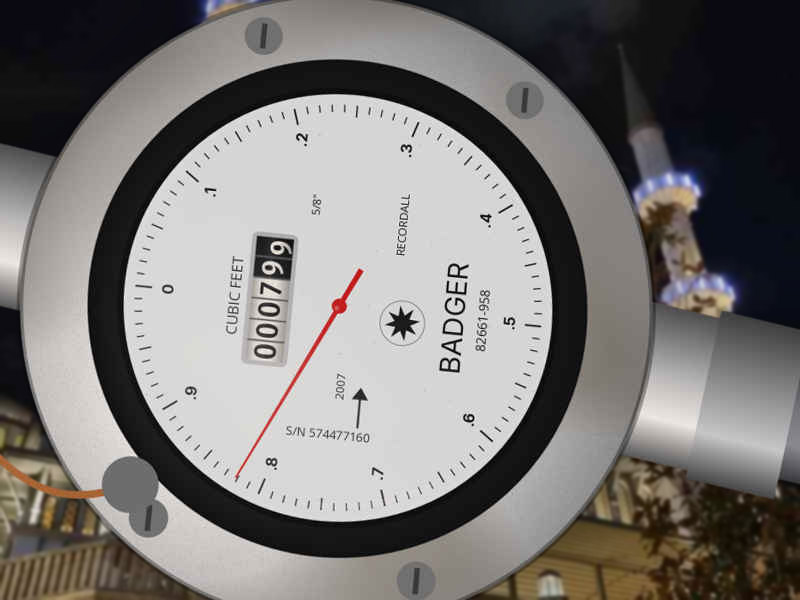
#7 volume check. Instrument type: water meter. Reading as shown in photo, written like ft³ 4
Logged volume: ft³ 798.82
